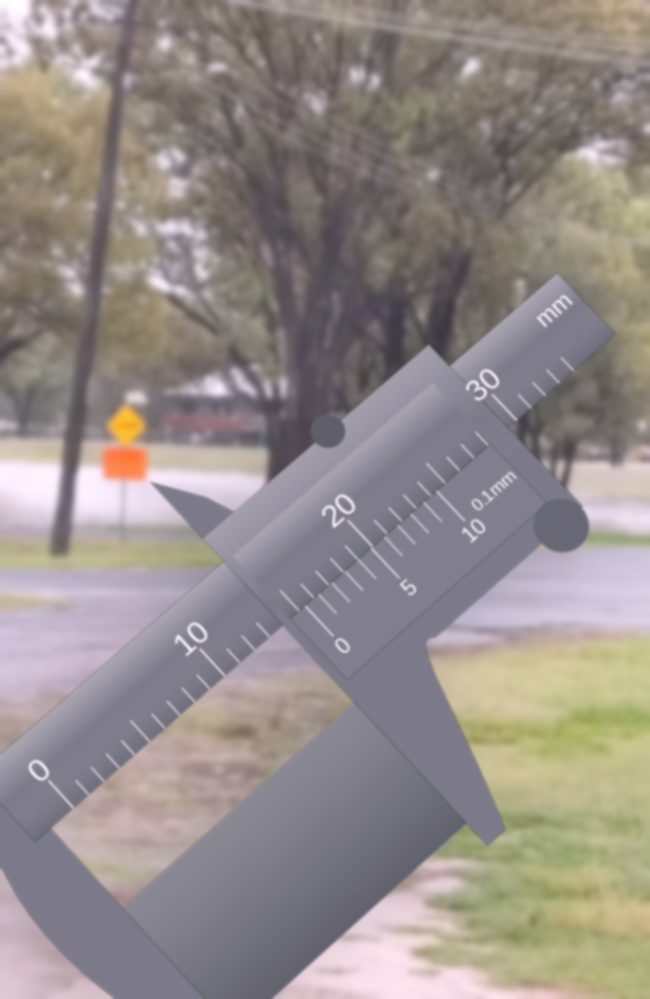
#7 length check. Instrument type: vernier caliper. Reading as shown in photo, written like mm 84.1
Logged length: mm 15.4
